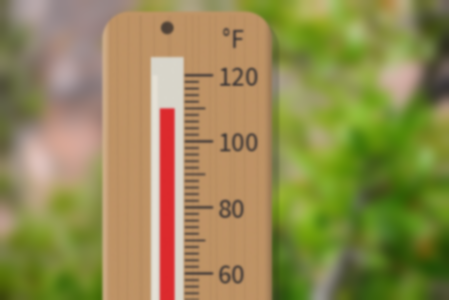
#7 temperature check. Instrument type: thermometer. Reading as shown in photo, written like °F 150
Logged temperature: °F 110
